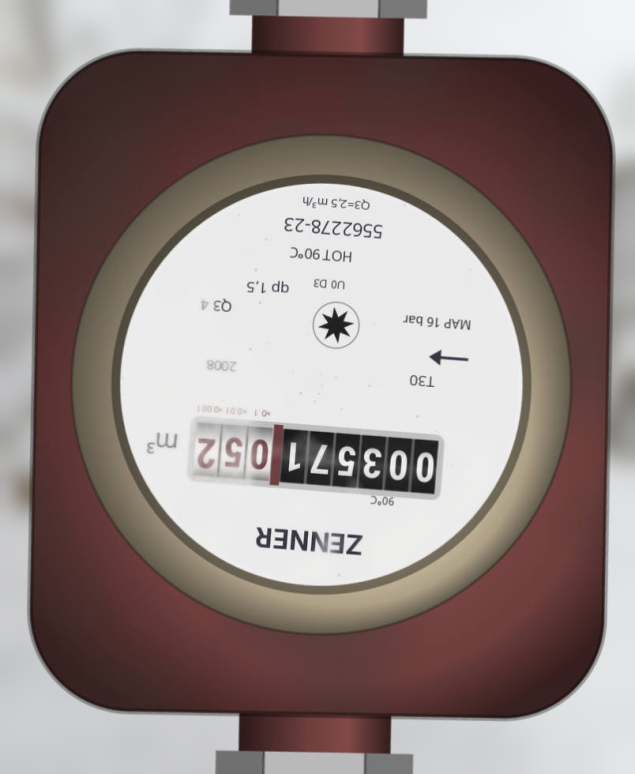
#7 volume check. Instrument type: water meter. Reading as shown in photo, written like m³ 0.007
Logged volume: m³ 3571.052
